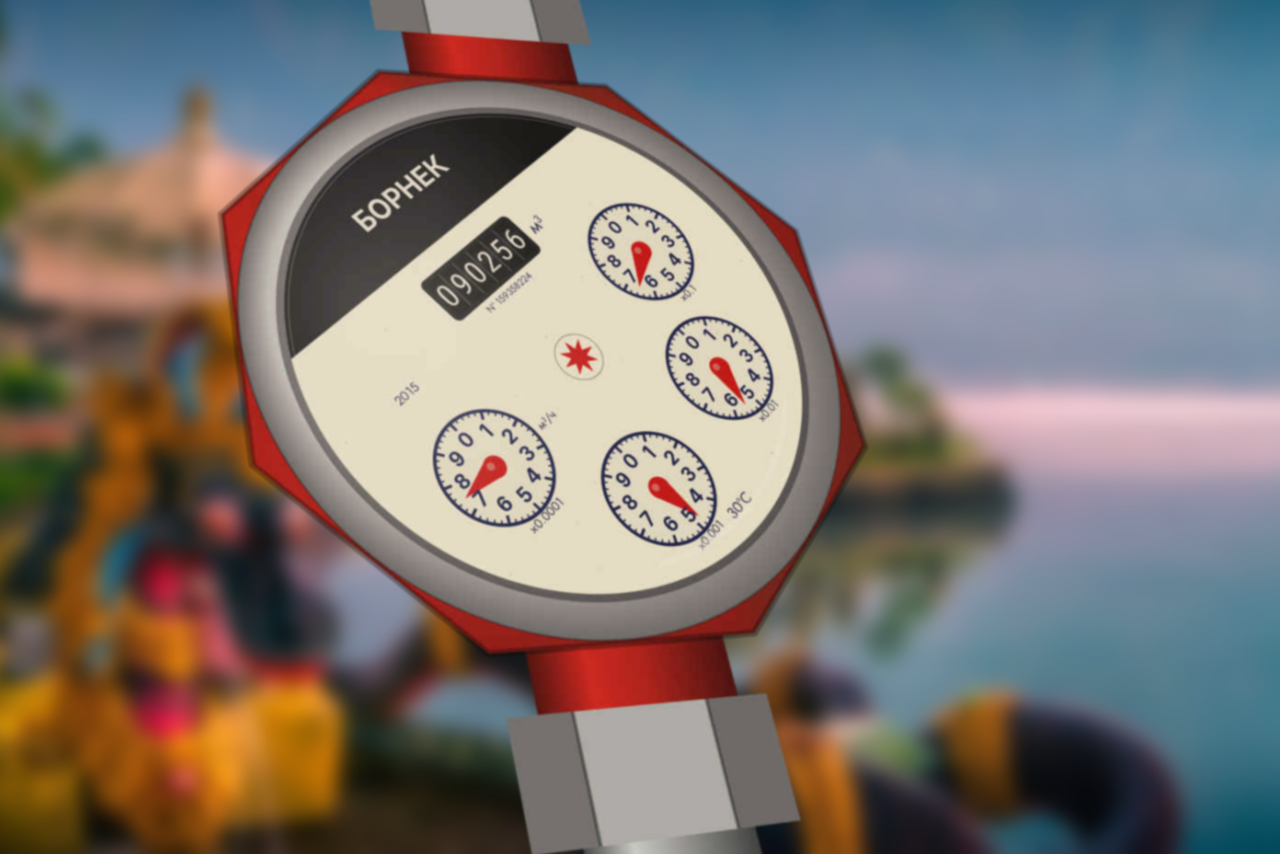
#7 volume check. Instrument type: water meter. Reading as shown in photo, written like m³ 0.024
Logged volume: m³ 90256.6547
